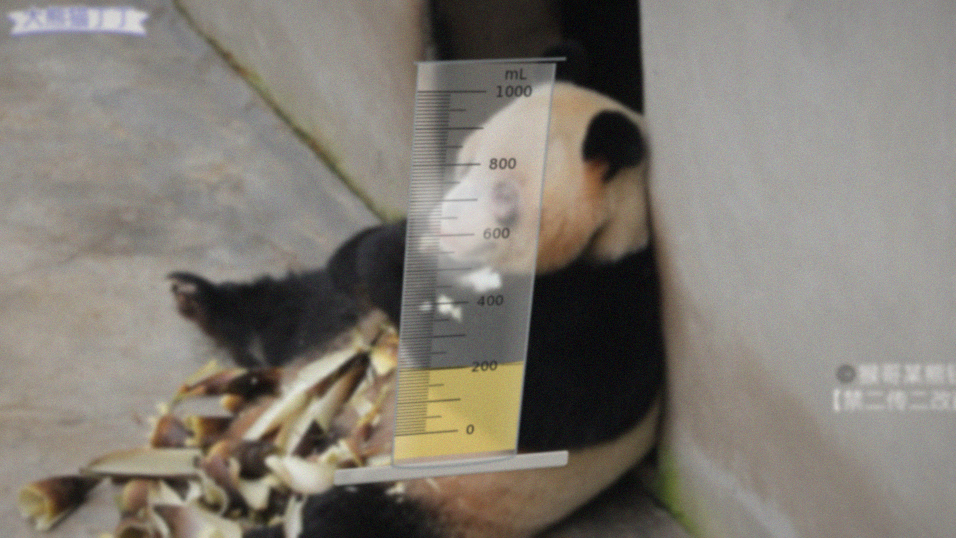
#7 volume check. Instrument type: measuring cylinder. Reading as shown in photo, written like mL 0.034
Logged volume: mL 200
